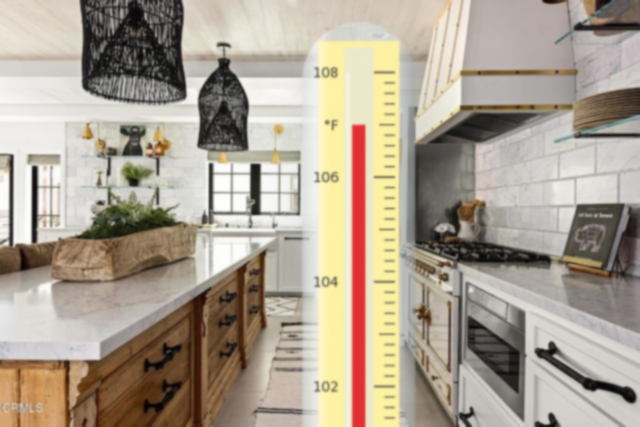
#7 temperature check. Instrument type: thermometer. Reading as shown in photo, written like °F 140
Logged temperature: °F 107
